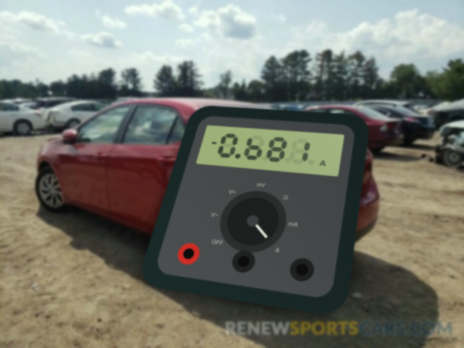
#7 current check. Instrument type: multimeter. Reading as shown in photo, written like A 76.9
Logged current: A -0.681
